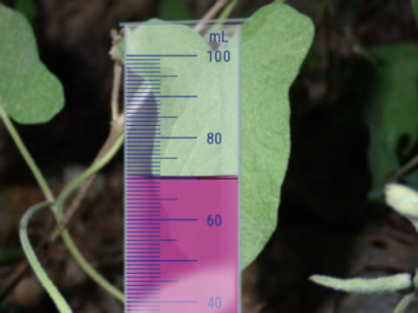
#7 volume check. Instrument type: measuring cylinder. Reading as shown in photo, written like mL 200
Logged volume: mL 70
